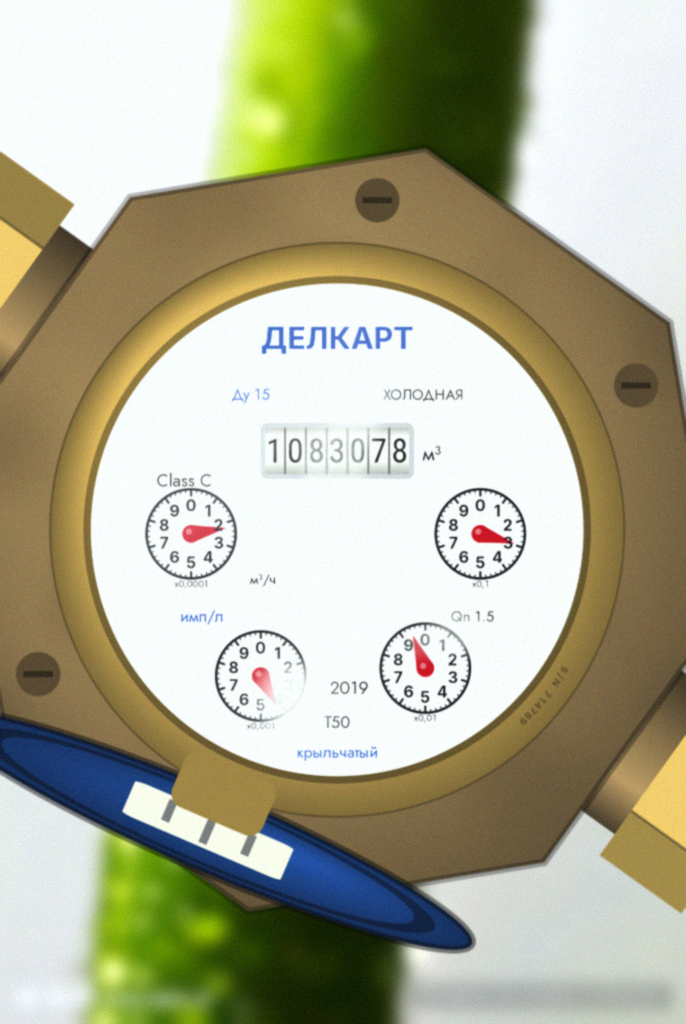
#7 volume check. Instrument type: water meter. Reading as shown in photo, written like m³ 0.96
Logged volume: m³ 1083078.2942
